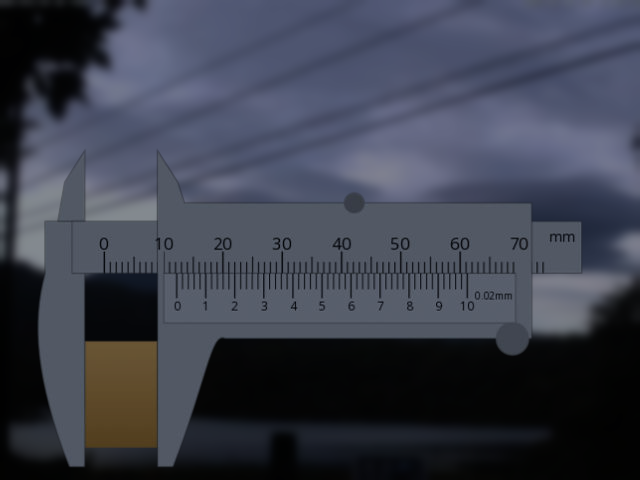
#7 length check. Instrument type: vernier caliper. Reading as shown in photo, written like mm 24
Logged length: mm 12.2
